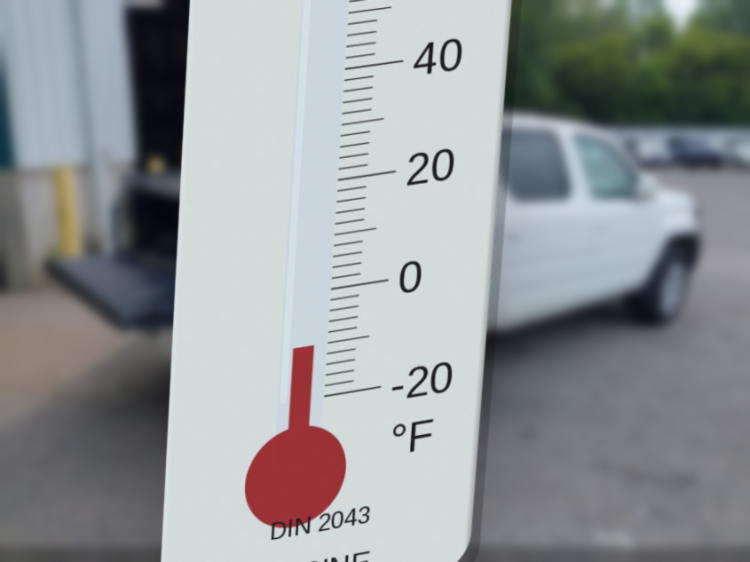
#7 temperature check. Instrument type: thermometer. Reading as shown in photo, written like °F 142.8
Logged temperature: °F -10
